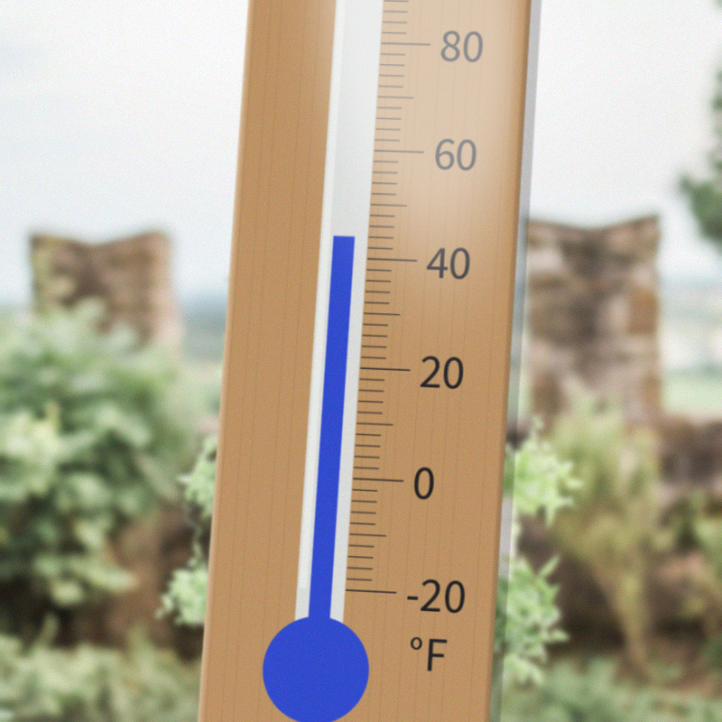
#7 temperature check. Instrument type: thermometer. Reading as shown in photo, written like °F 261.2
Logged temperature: °F 44
